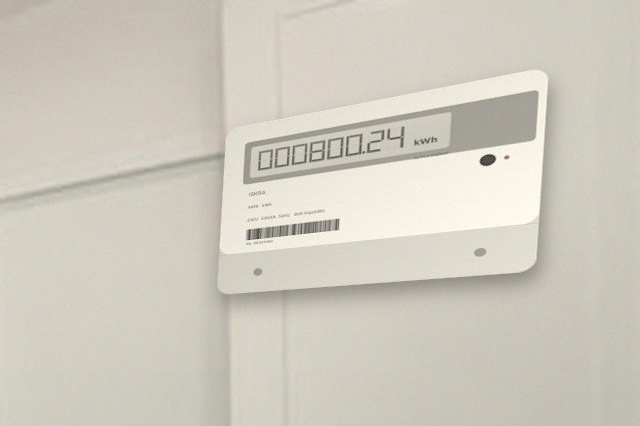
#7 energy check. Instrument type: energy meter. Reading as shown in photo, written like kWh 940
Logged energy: kWh 800.24
